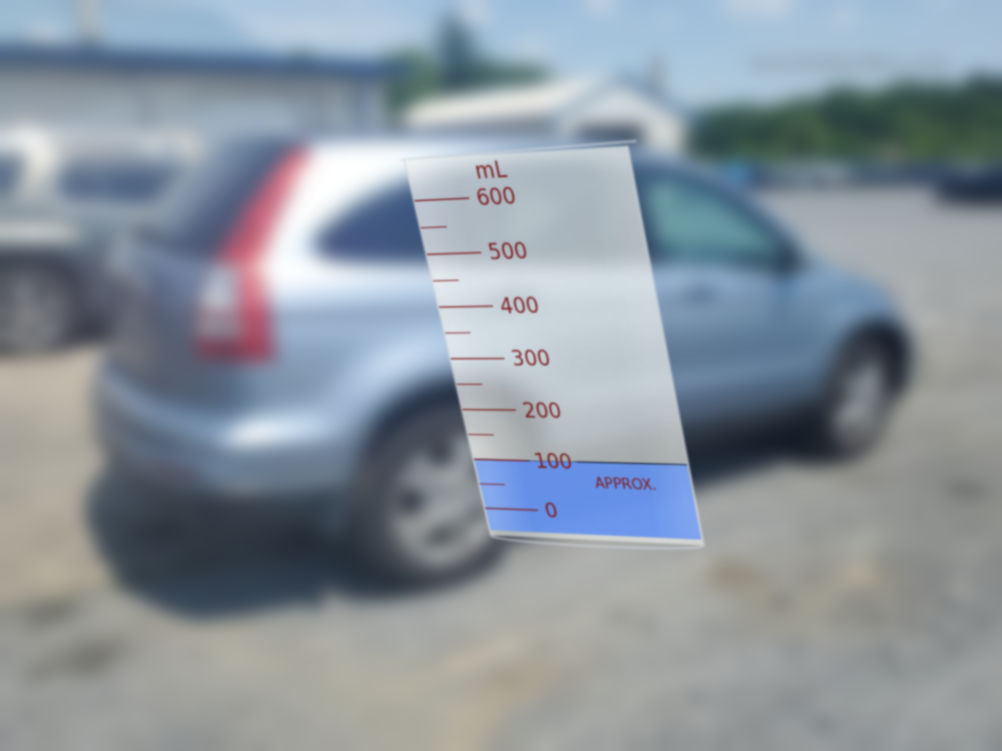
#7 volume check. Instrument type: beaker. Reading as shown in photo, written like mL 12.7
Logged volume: mL 100
